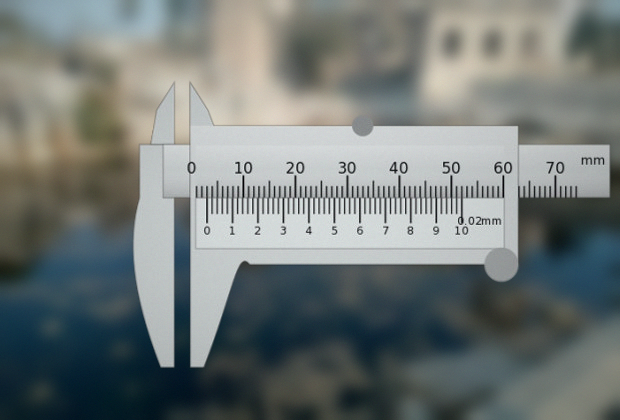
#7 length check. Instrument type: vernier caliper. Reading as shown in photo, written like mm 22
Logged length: mm 3.0
